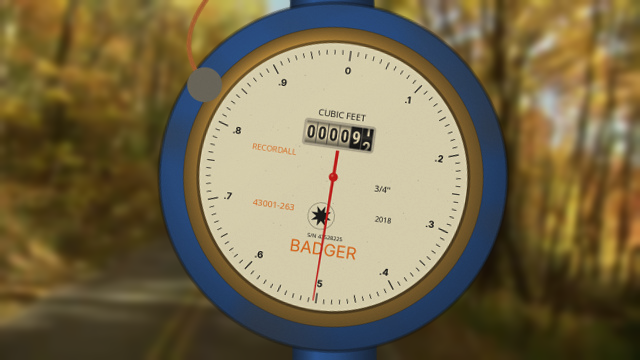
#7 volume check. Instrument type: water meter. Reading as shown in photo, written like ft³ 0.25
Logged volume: ft³ 91.50
